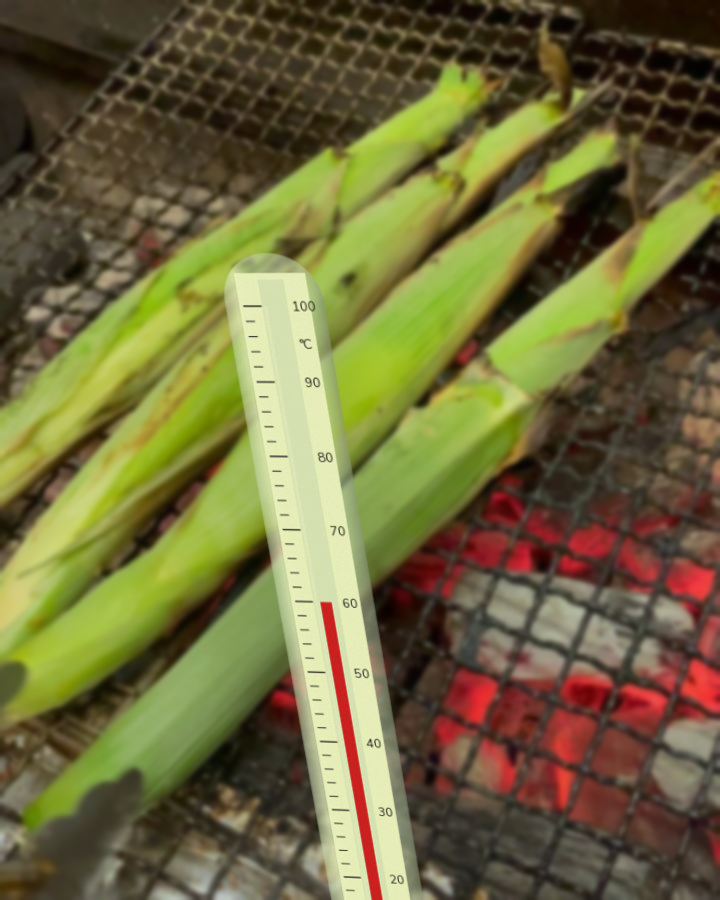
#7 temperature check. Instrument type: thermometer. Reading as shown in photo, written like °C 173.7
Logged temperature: °C 60
